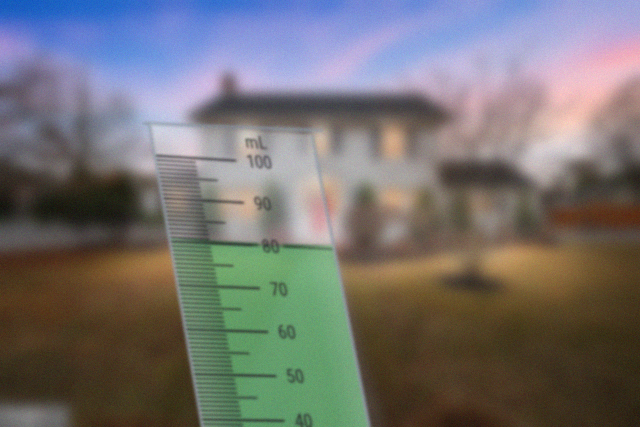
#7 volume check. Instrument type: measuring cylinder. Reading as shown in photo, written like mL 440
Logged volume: mL 80
